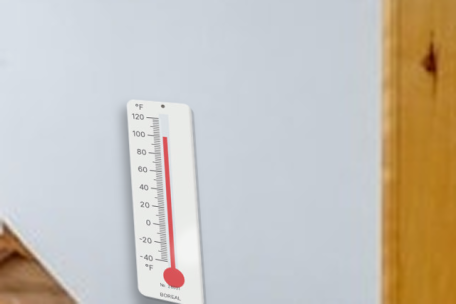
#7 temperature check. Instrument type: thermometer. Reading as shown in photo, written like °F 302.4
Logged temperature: °F 100
